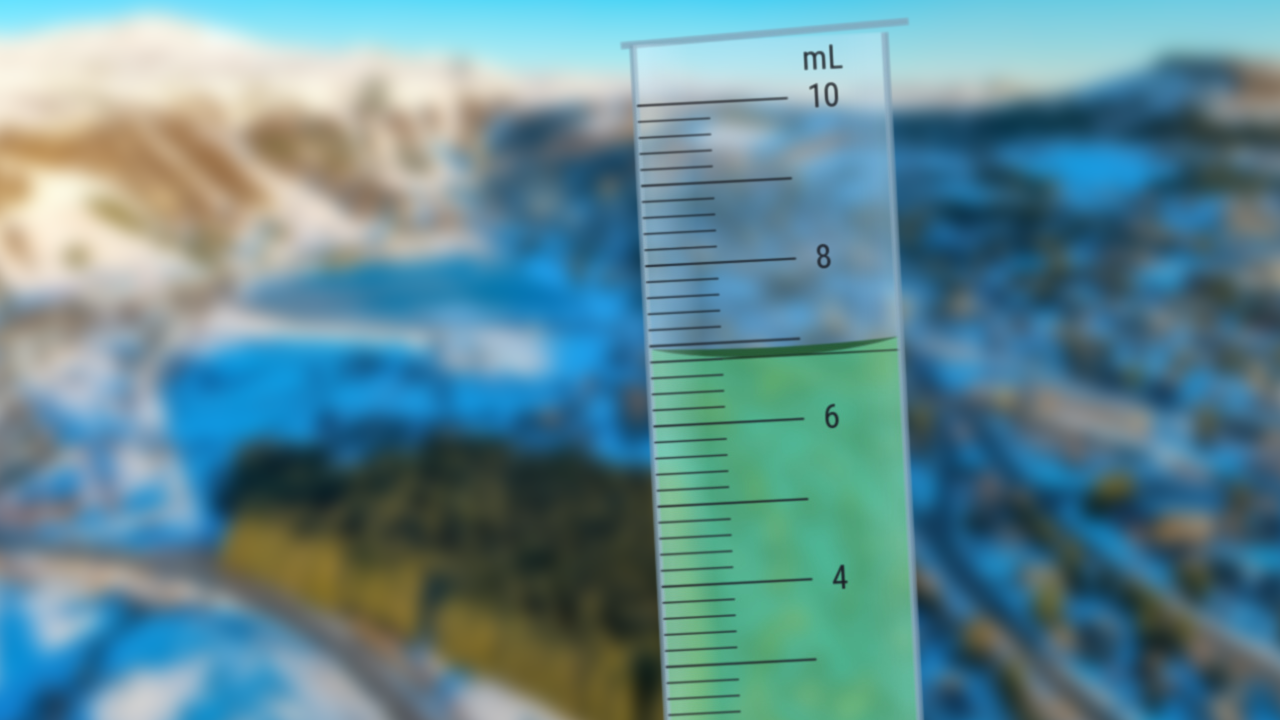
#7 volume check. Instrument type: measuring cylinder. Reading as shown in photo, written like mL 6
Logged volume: mL 6.8
